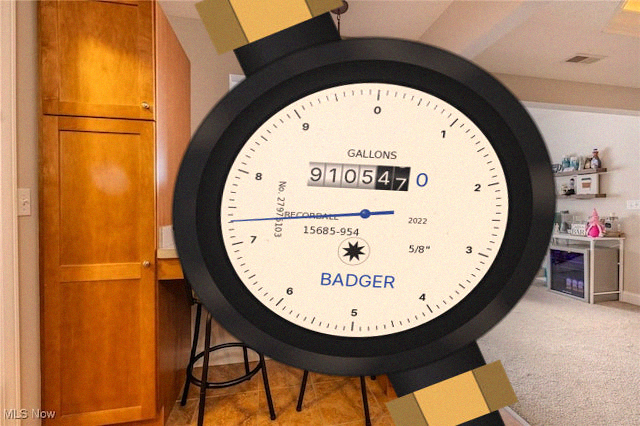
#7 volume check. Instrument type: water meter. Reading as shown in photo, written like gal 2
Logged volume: gal 9105467.3
